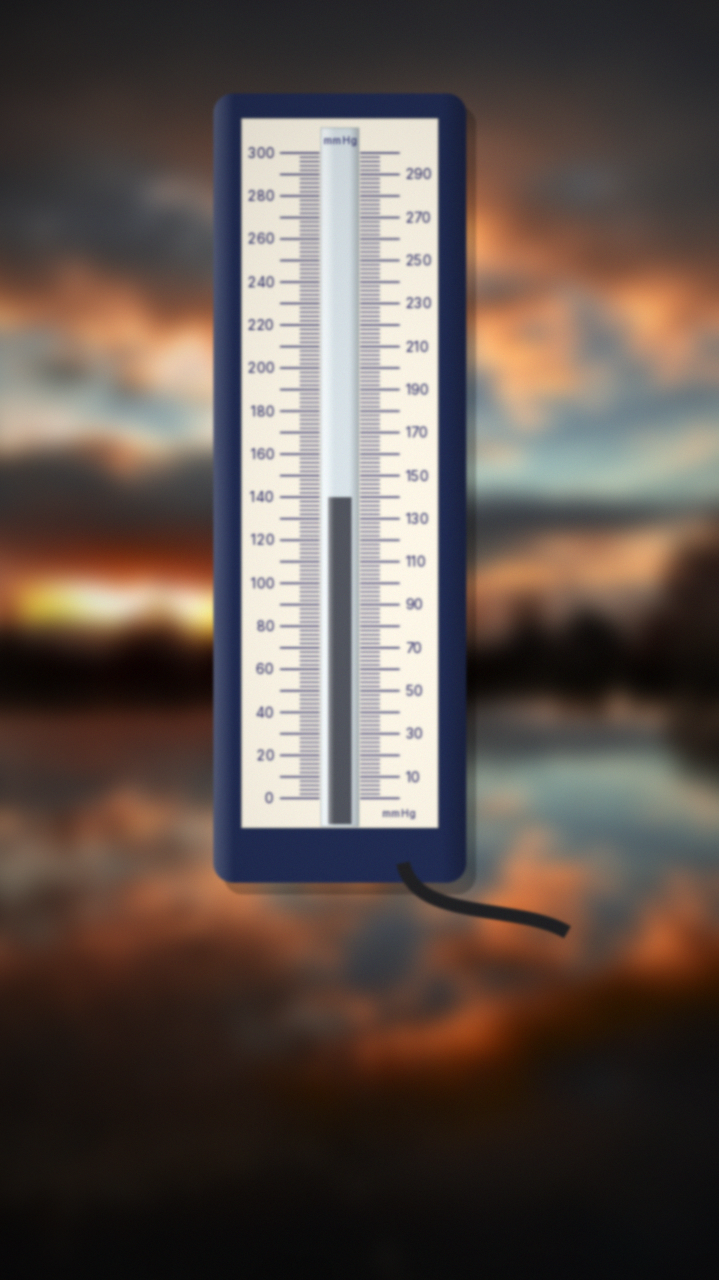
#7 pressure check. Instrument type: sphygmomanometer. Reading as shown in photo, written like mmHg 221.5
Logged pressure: mmHg 140
